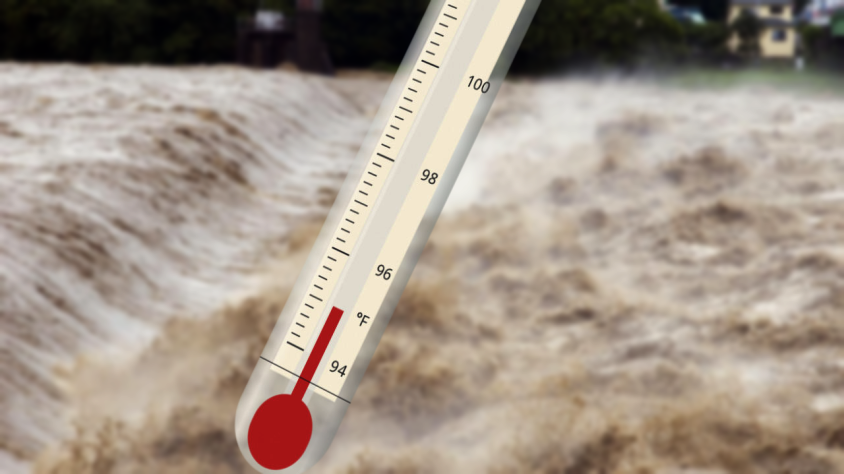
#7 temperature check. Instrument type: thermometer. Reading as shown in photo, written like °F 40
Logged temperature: °F 95
